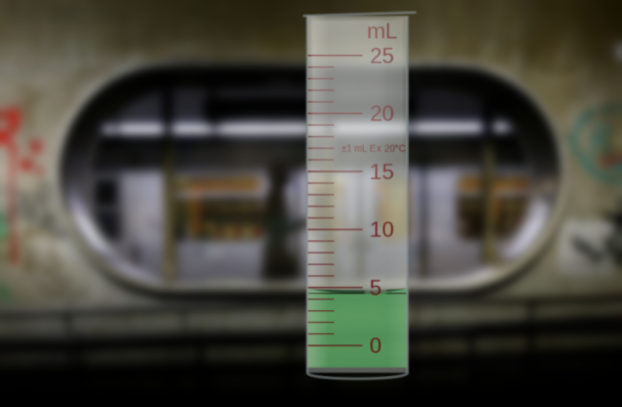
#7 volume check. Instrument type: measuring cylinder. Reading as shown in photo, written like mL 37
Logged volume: mL 4.5
